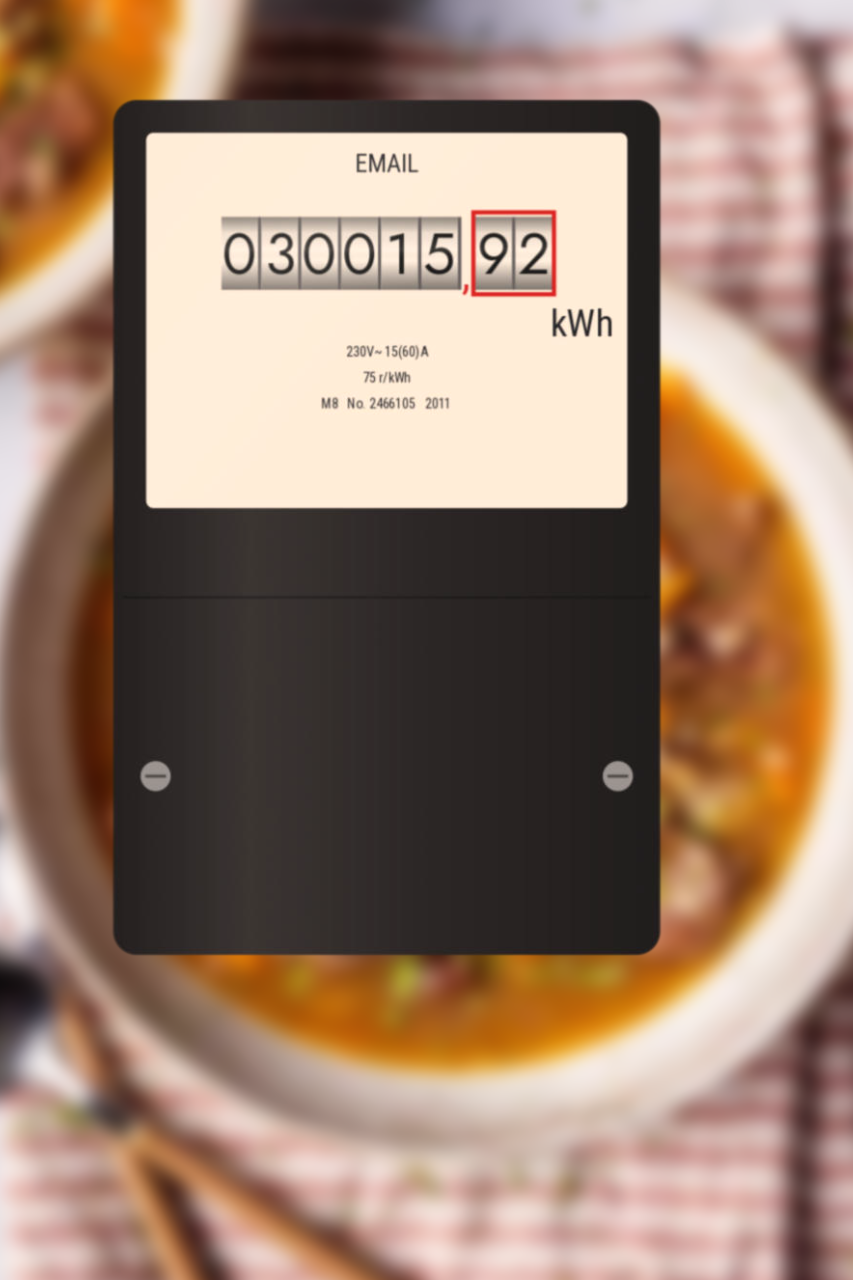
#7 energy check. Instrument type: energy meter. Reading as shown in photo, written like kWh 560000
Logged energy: kWh 30015.92
